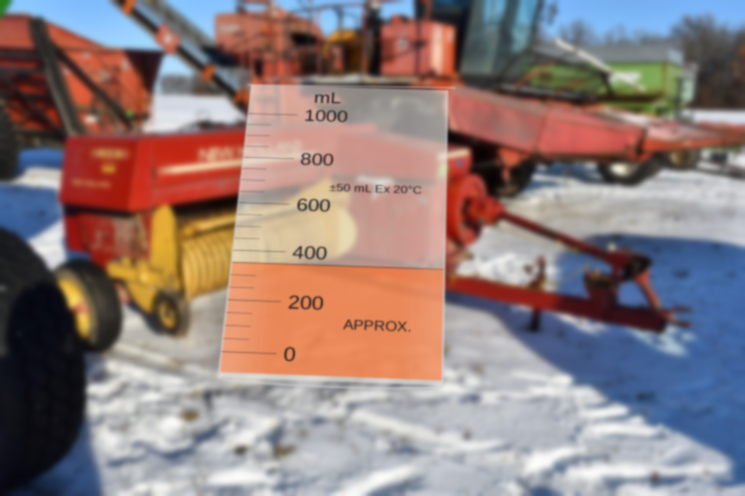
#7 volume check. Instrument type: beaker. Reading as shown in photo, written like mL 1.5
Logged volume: mL 350
